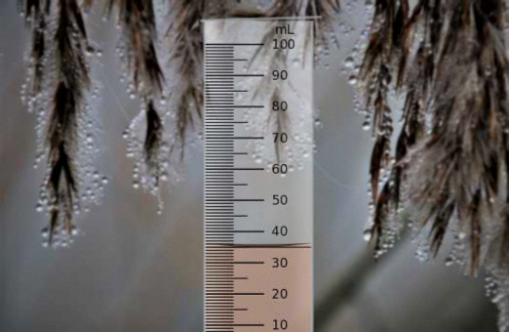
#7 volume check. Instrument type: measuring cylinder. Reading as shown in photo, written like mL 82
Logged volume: mL 35
